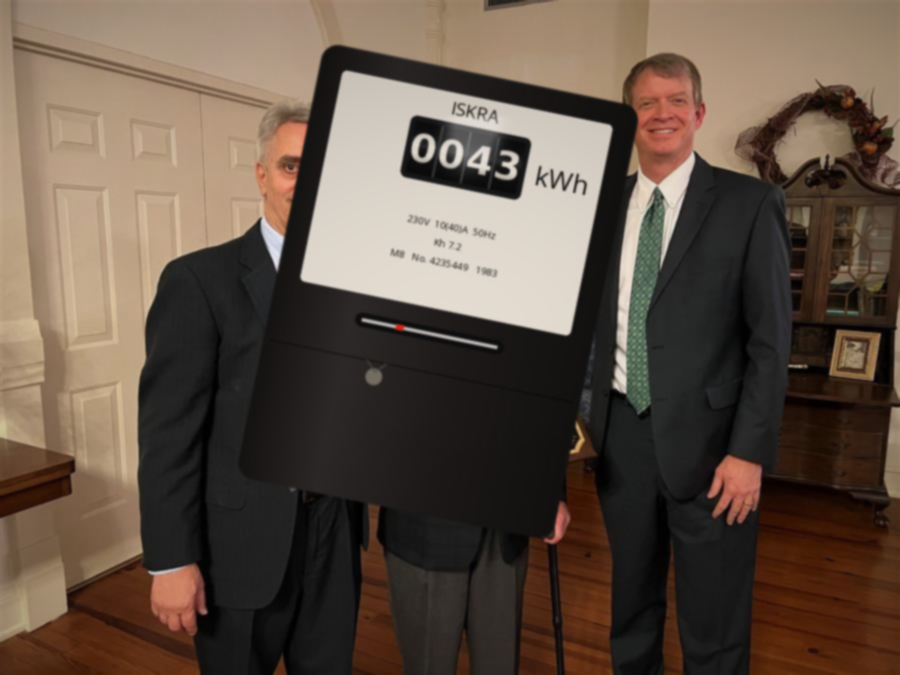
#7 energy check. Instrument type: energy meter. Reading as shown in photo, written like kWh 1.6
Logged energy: kWh 43
